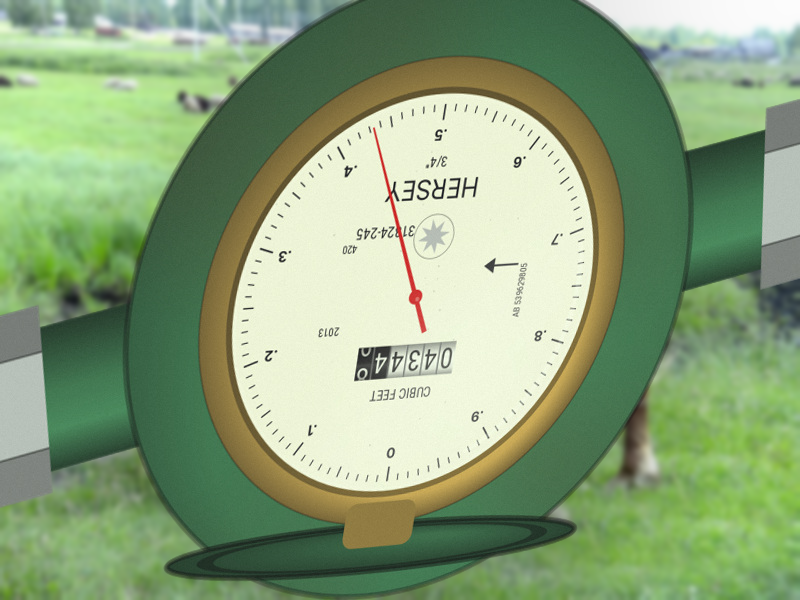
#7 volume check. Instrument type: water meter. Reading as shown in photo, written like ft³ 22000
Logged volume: ft³ 43448.43
